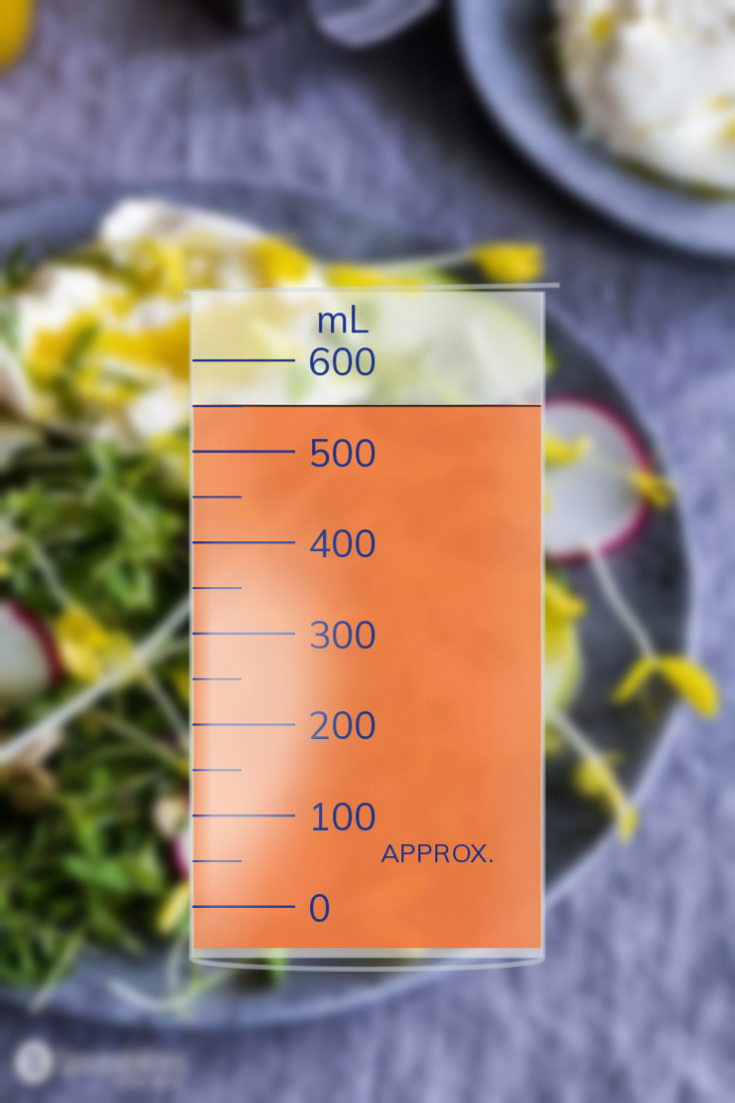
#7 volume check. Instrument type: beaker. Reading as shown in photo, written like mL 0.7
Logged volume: mL 550
